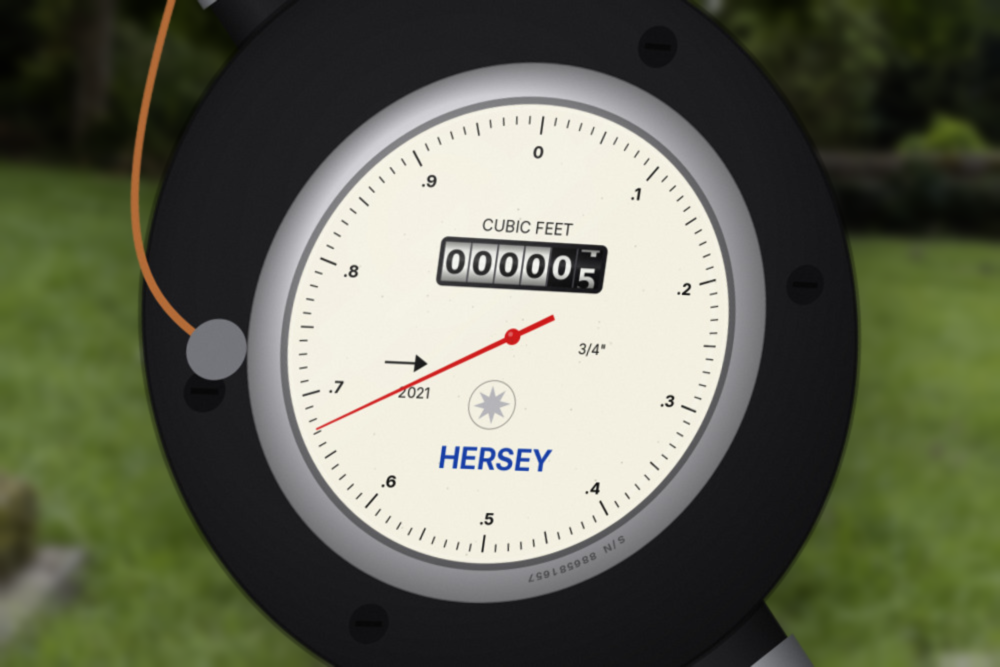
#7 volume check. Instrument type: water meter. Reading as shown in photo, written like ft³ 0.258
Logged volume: ft³ 4.67
